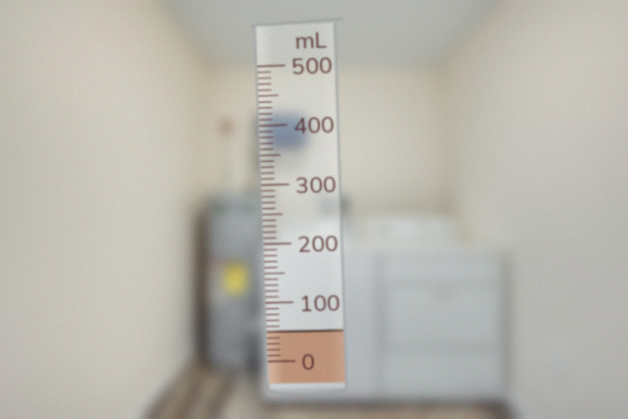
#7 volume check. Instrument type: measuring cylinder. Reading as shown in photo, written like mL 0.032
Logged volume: mL 50
